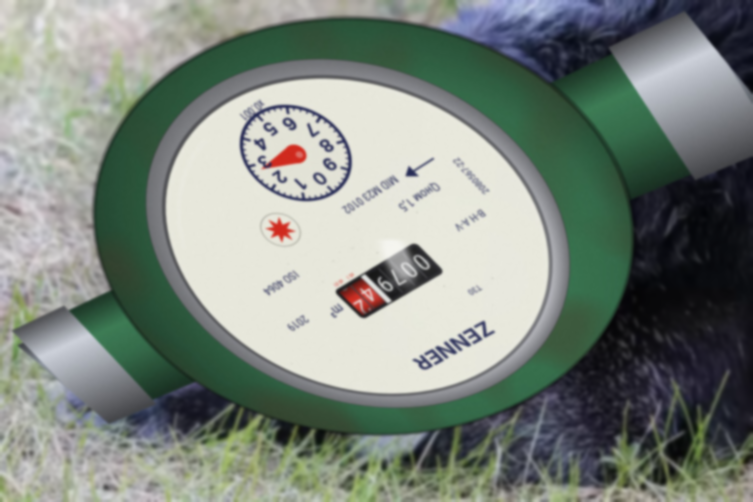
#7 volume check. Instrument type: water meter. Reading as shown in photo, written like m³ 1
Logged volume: m³ 79.422
